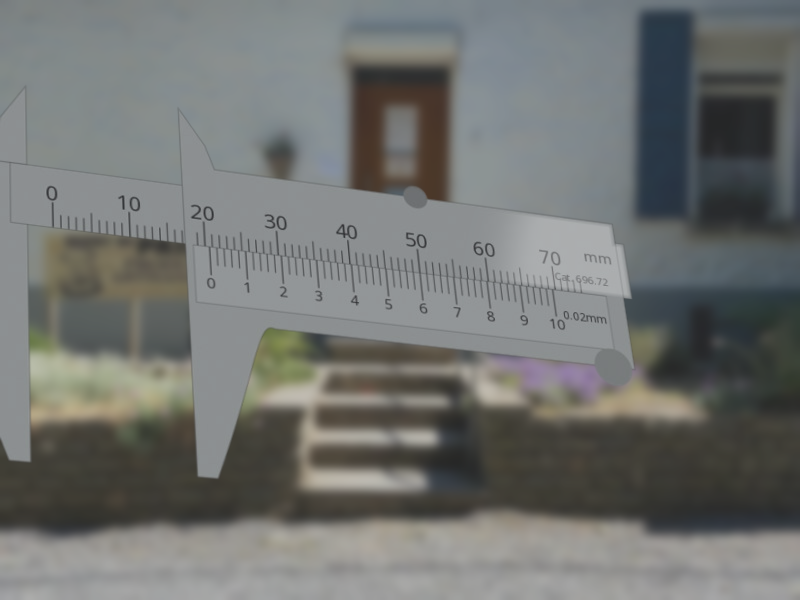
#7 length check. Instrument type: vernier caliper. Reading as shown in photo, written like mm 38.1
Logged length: mm 20.6
